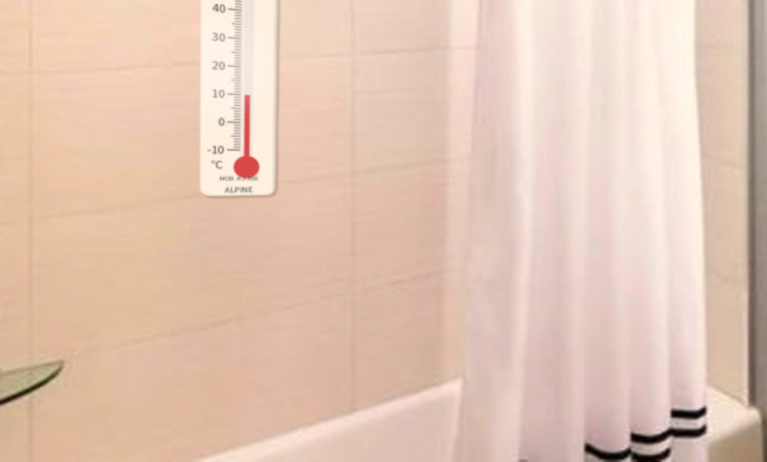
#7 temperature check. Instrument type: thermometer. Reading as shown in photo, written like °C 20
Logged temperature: °C 10
